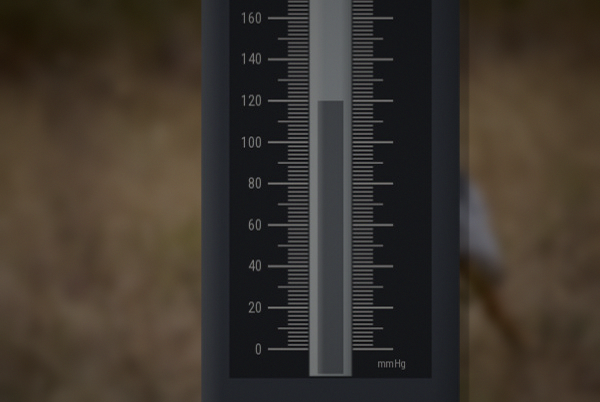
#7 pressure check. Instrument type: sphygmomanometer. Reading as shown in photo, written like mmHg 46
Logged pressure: mmHg 120
